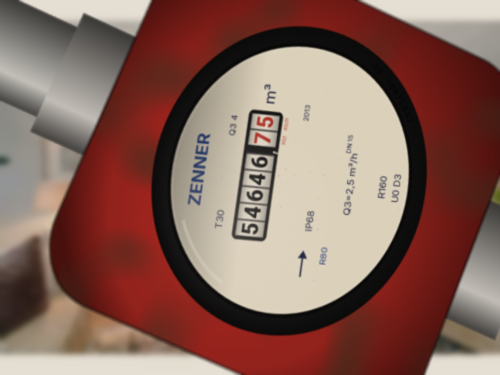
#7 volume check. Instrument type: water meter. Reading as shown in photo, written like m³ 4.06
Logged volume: m³ 54646.75
